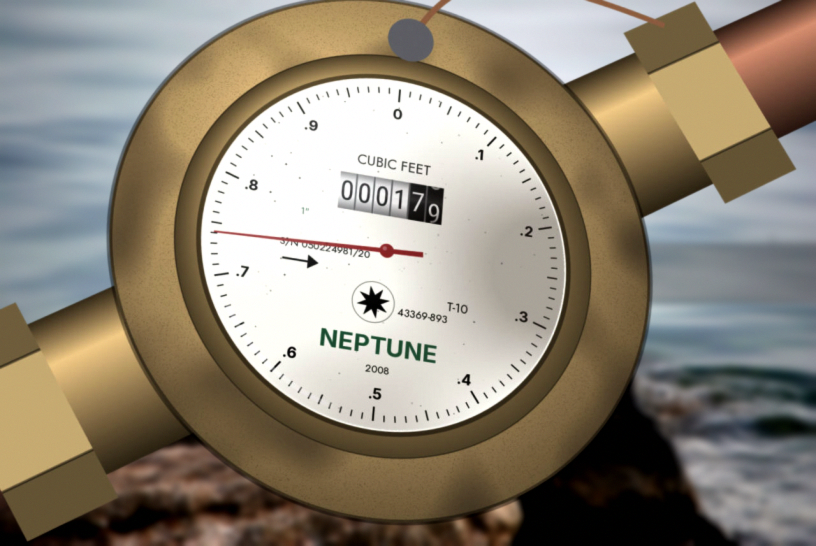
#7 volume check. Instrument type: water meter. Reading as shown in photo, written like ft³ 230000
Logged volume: ft³ 178.74
